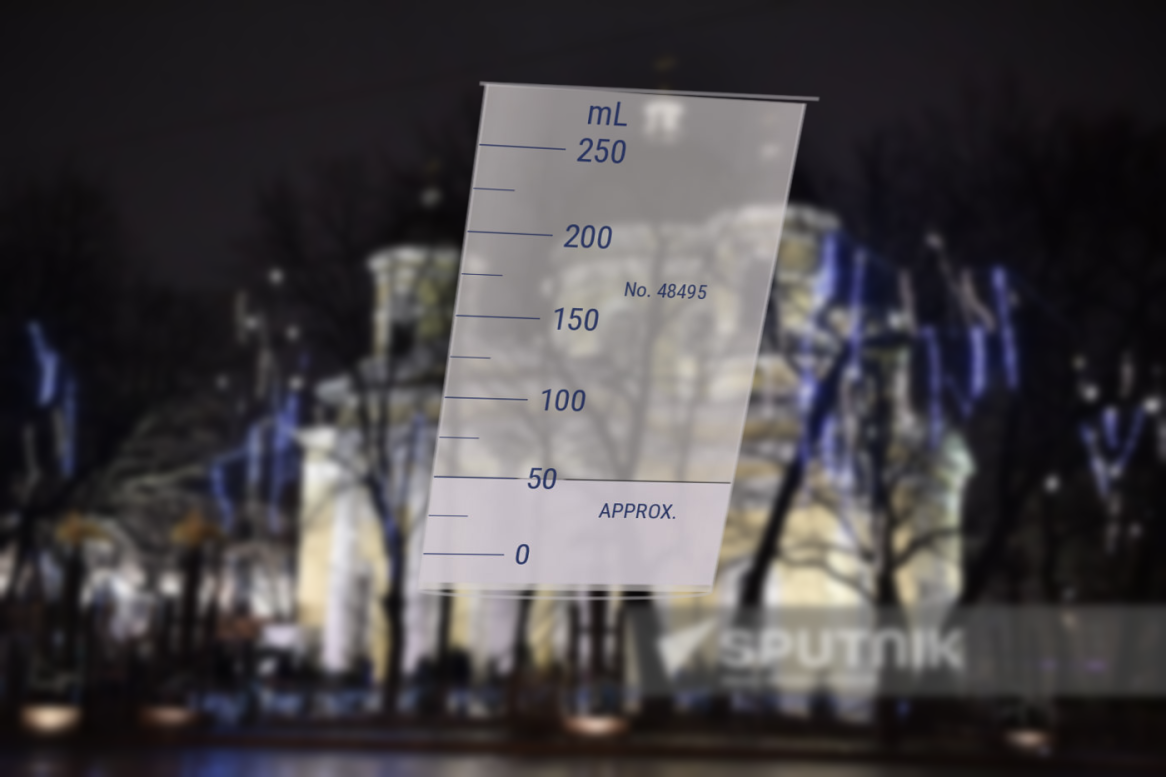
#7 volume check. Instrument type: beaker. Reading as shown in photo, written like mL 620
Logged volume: mL 50
